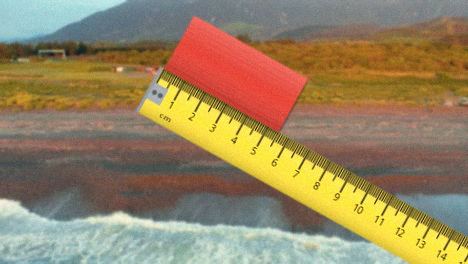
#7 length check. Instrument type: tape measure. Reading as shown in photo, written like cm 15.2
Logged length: cm 5.5
